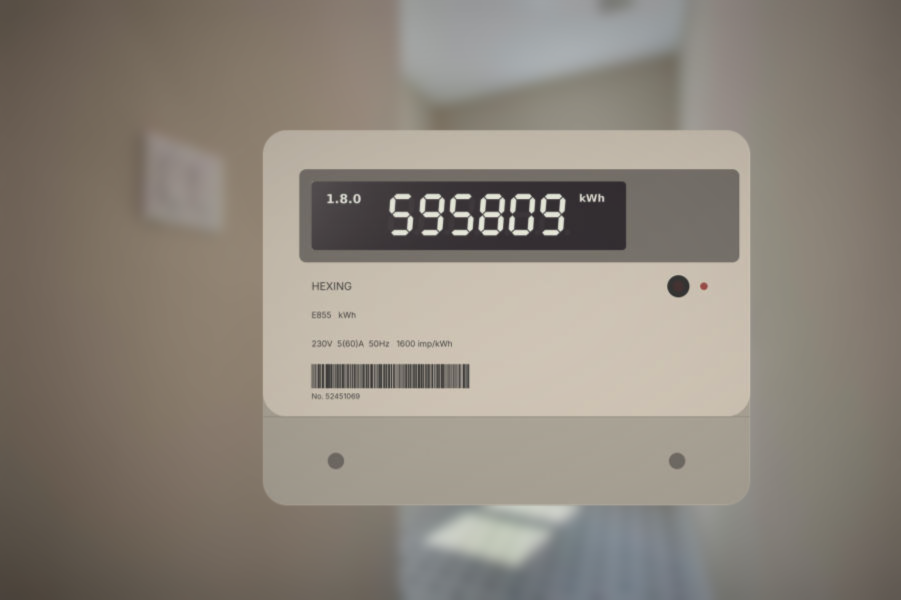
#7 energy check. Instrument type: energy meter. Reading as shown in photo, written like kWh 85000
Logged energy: kWh 595809
